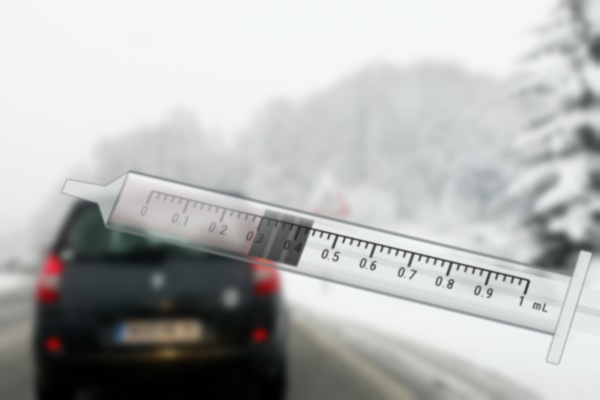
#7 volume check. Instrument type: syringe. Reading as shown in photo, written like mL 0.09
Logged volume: mL 0.3
